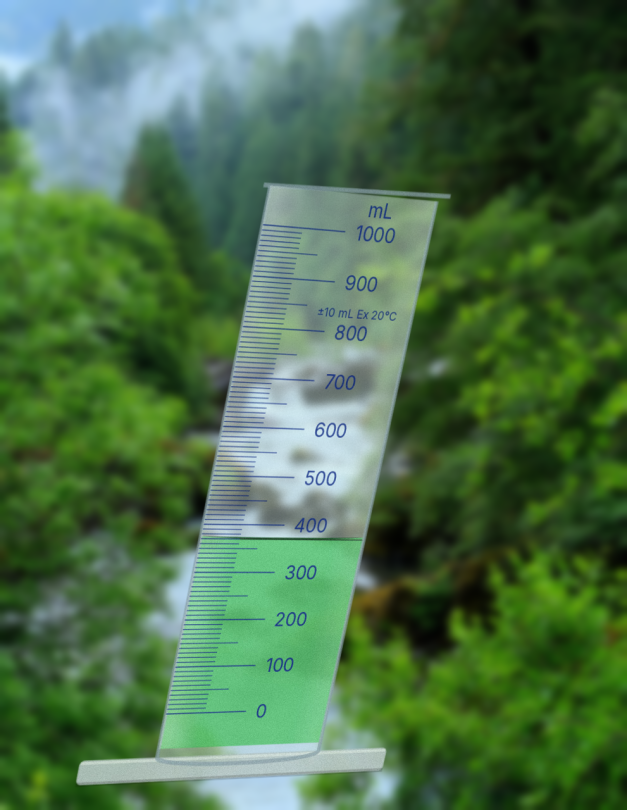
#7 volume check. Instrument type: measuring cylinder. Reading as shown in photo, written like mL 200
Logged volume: mL 370
